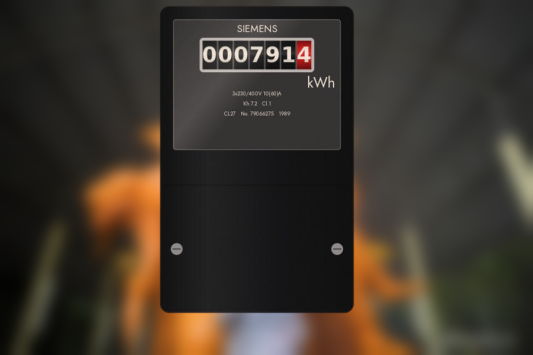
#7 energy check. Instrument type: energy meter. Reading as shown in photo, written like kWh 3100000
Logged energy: kWh 791.4
